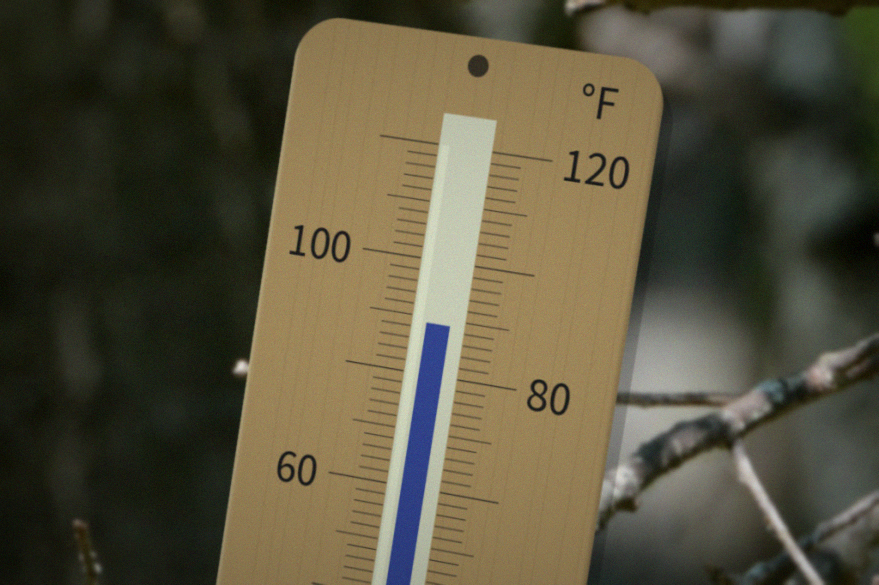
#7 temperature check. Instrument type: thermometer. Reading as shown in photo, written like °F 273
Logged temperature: °F 89
